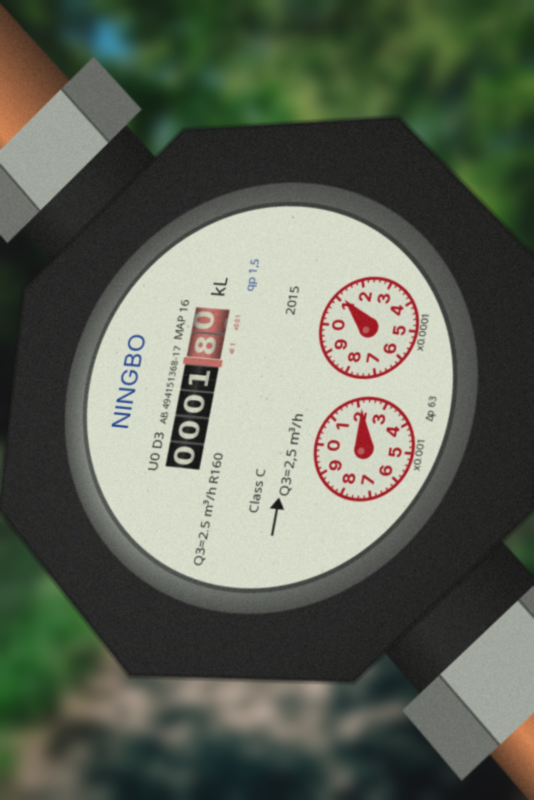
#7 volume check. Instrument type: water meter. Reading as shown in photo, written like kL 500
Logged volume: kL 1.8021
